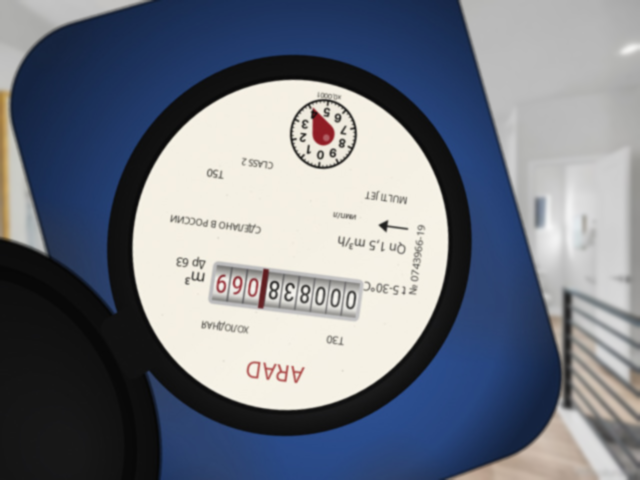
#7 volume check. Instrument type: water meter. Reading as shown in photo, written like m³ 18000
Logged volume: m³ 838.0694
